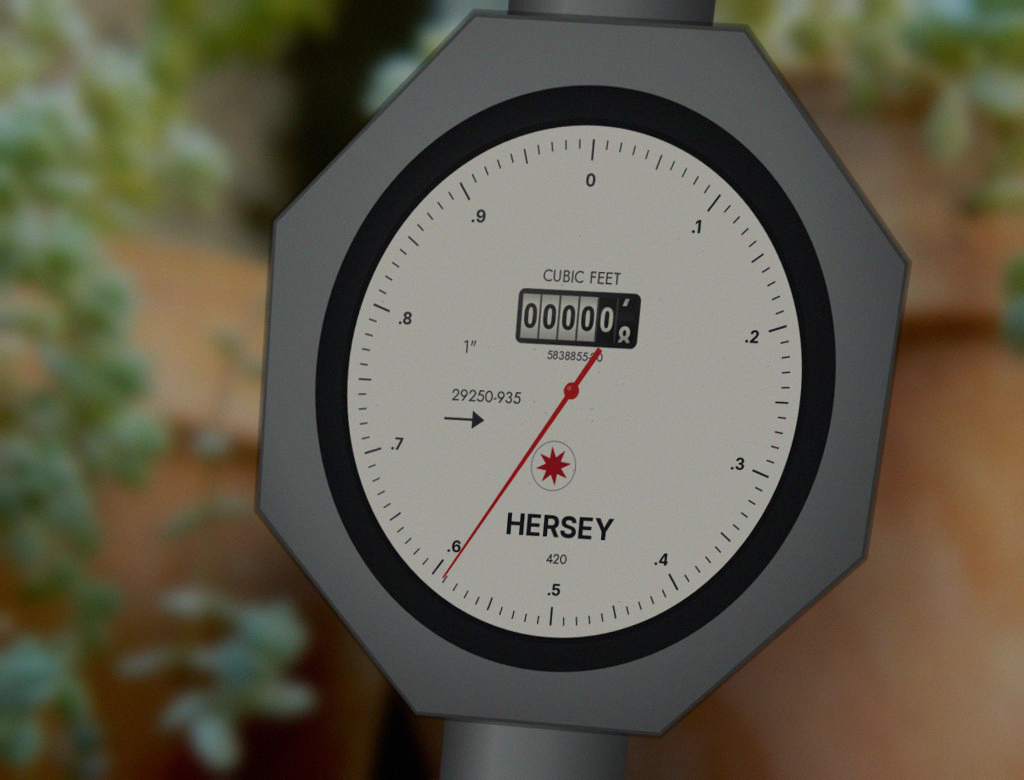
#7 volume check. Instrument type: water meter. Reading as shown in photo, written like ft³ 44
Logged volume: ft³ 7.59
